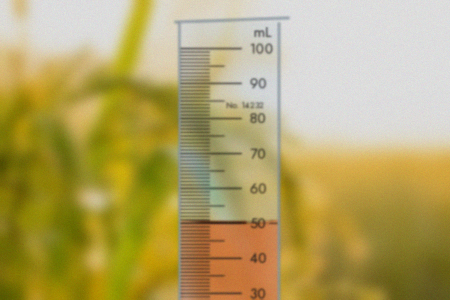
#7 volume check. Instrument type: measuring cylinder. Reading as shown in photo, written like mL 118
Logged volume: mL 50
